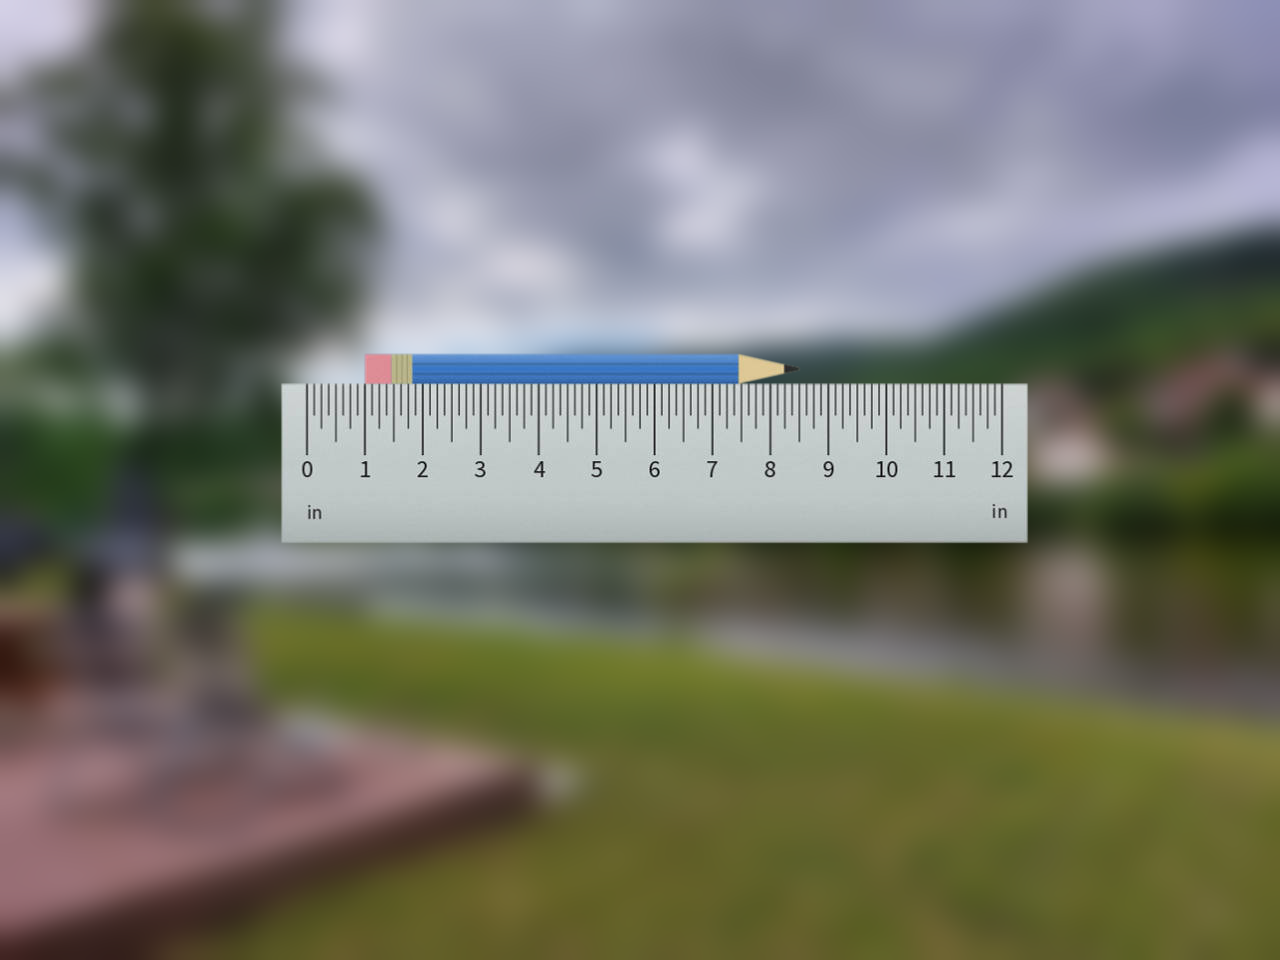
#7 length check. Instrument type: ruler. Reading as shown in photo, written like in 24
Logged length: in 7.5
